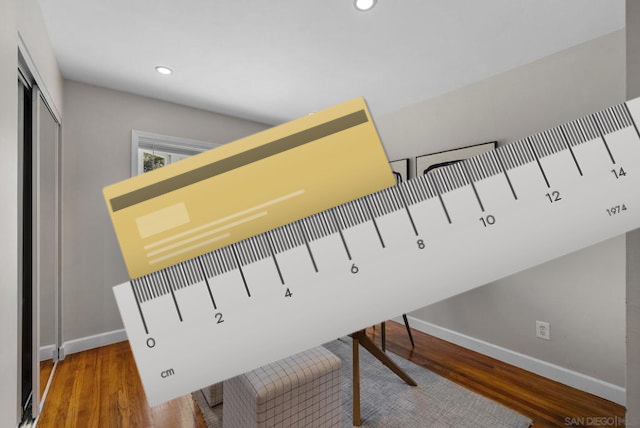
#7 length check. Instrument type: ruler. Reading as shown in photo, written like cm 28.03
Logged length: cm 8
